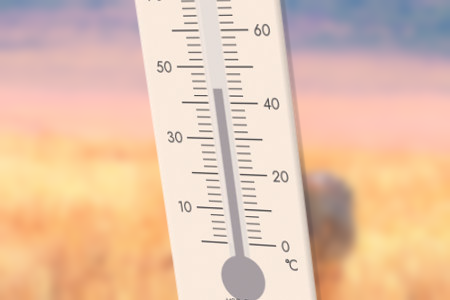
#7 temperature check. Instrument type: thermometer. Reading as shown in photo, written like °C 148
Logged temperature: °C 44
